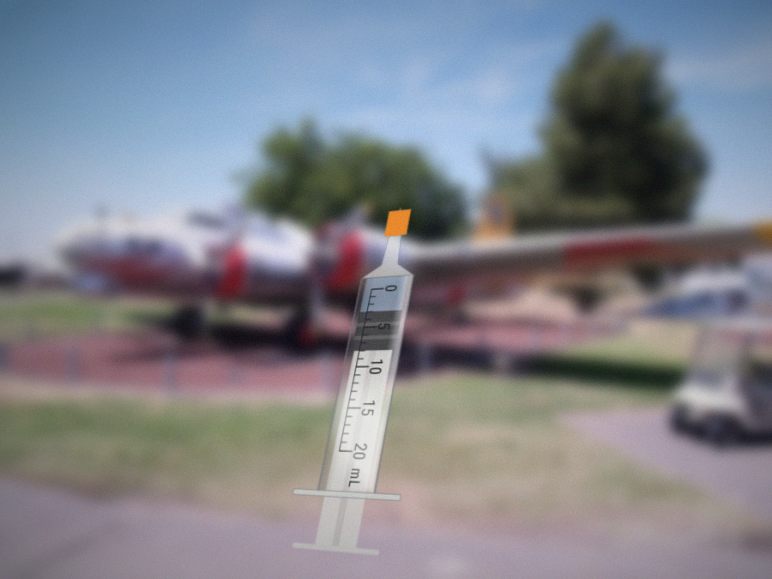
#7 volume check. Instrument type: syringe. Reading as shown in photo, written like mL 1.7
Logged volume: mL 3
